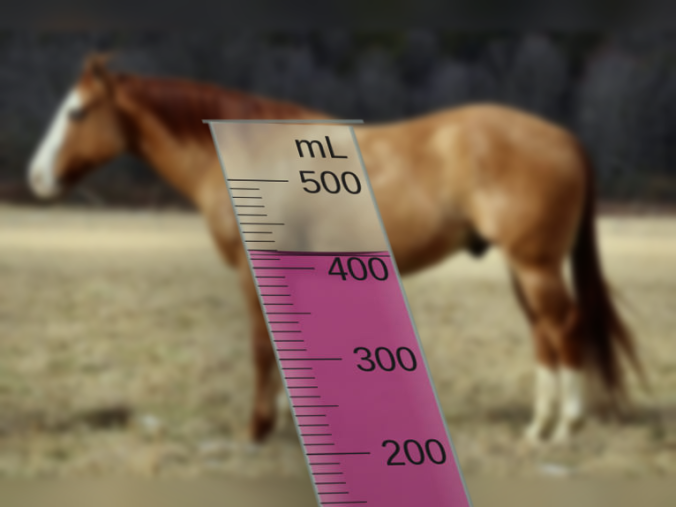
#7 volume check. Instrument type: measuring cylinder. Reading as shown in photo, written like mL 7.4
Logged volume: mL 415
